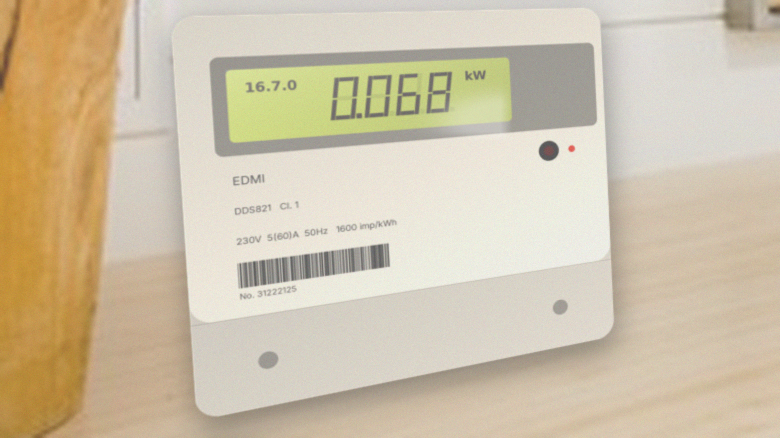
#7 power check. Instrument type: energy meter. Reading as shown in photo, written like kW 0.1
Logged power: kW 0.068
